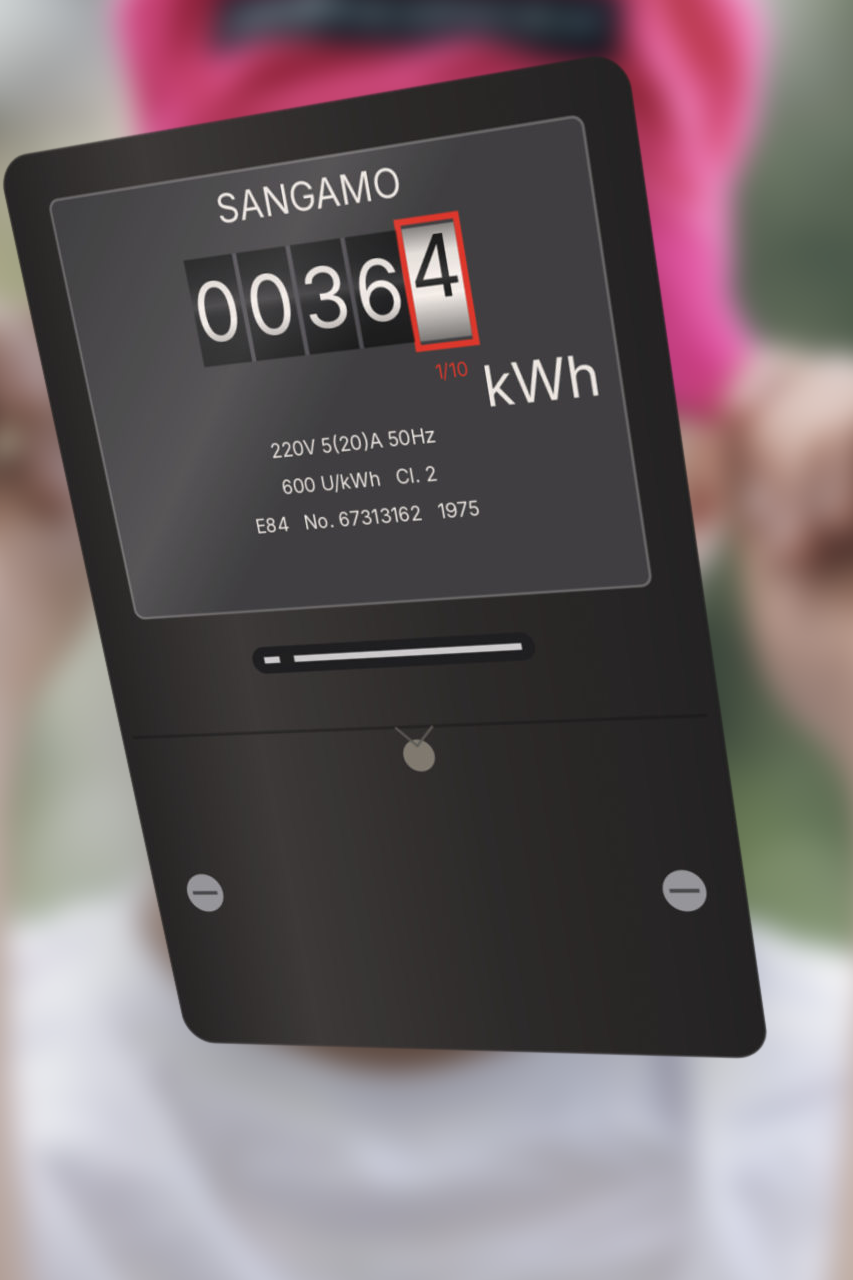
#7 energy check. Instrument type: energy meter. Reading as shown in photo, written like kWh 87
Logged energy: kWh 36.4
